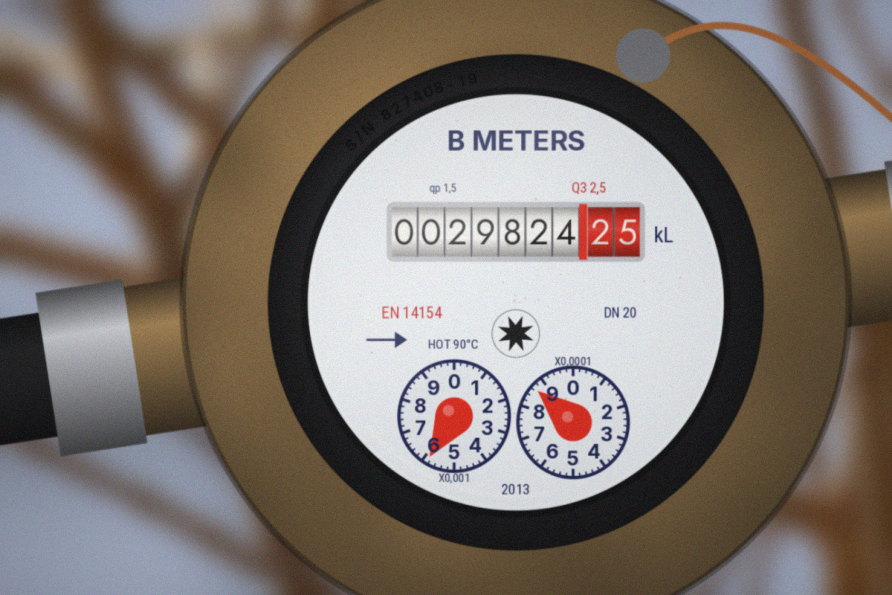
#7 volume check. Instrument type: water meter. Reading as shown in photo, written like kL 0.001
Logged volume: kL 29824.2558
